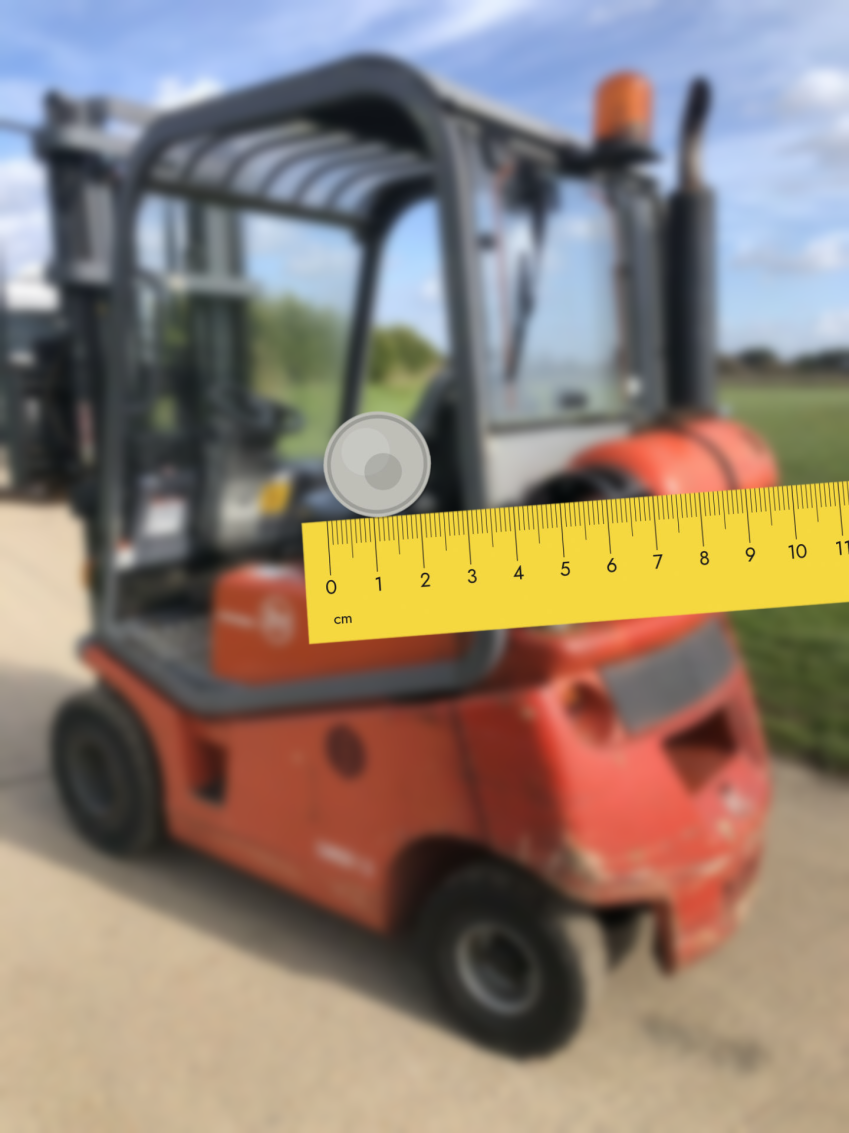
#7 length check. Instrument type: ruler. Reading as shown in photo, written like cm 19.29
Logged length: cm 2.3
